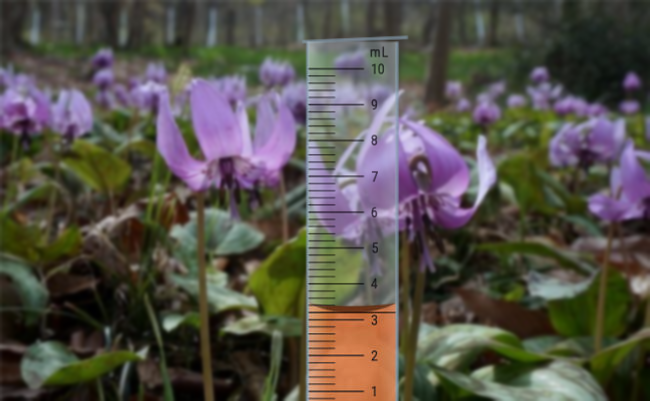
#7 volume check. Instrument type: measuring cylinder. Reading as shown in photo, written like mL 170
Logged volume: mL 3.2
